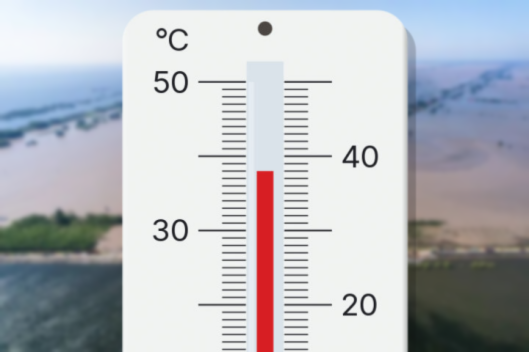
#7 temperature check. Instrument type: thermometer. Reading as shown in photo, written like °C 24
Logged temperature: °C 38
